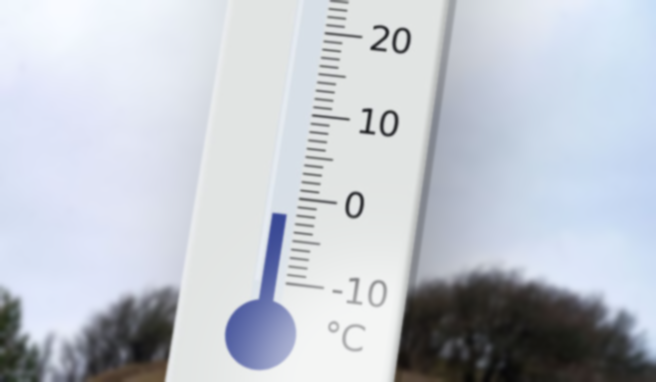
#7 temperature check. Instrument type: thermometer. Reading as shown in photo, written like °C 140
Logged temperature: °C -2
